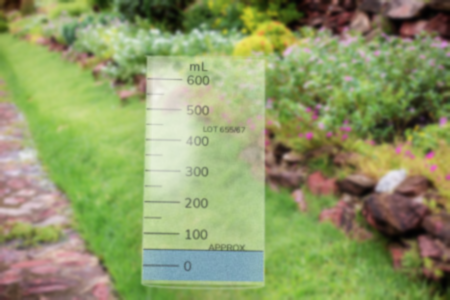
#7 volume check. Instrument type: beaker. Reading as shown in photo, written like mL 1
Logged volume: mL 50
